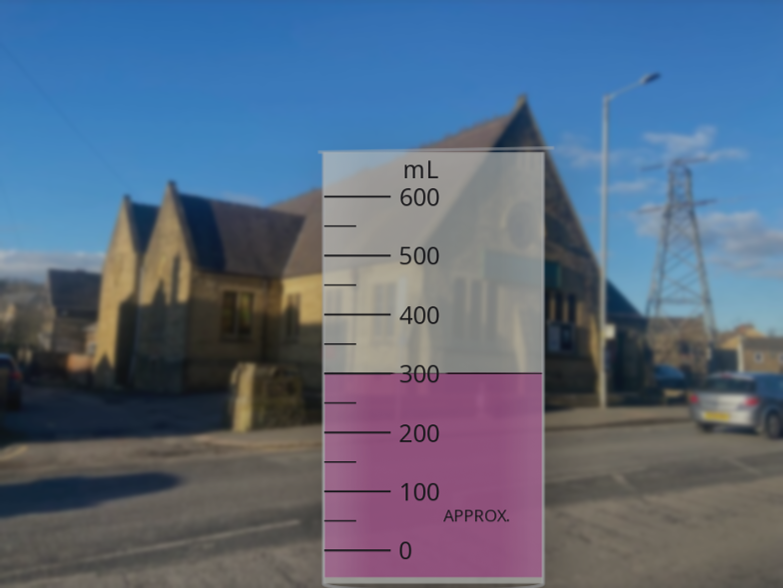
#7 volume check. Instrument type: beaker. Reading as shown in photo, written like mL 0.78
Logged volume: mL 300
